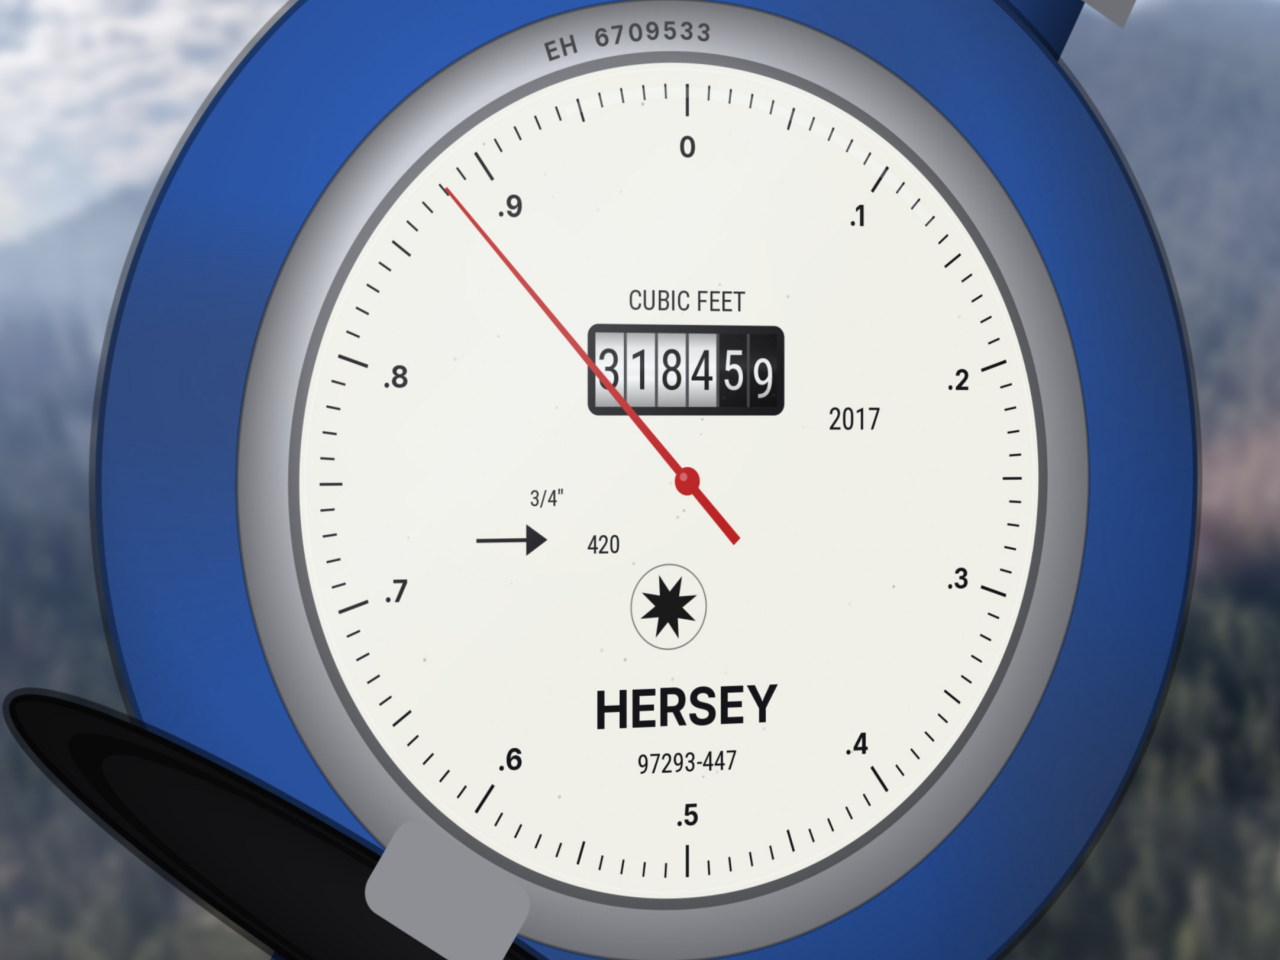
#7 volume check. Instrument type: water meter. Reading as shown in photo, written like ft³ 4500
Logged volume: ft³ 318458.88
